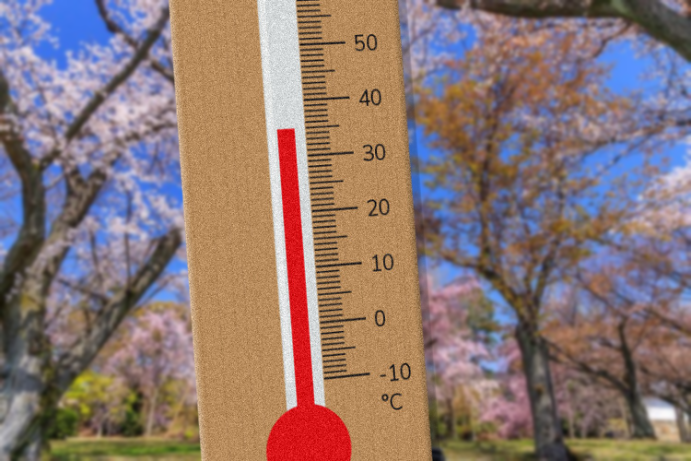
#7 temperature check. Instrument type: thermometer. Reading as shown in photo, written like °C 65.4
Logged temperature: °C 35
